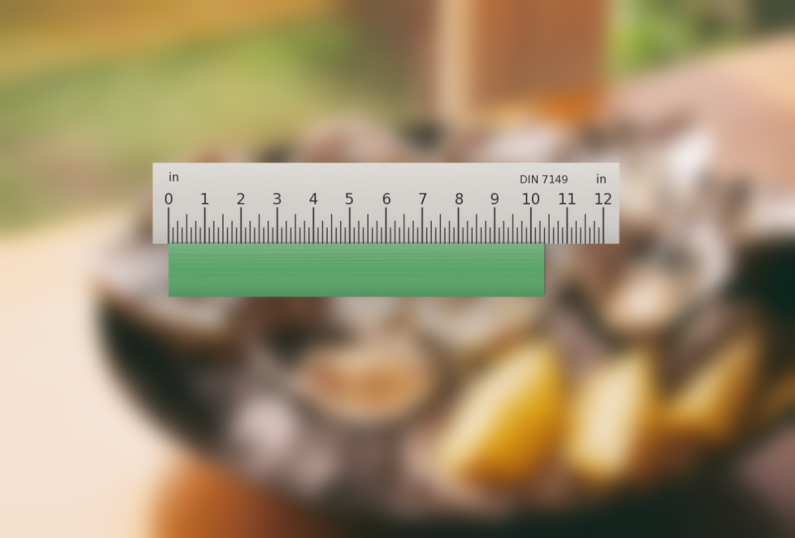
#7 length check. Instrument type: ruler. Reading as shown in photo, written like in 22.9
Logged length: in 10.375
